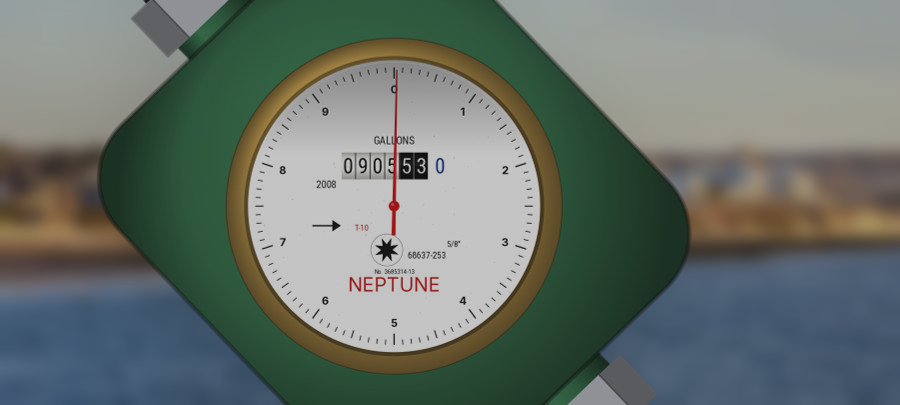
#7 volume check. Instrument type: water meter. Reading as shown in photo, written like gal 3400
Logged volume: gal 905530.0
